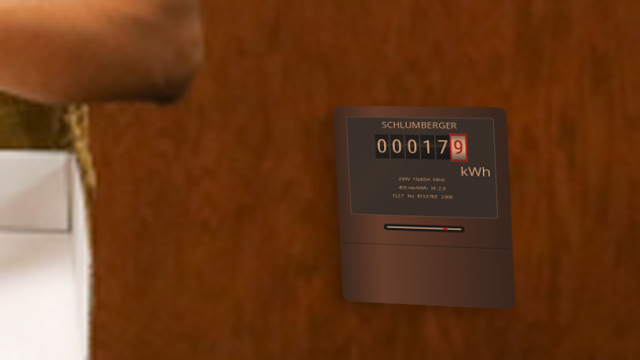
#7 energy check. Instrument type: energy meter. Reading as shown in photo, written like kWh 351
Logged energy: kWh 17.9
